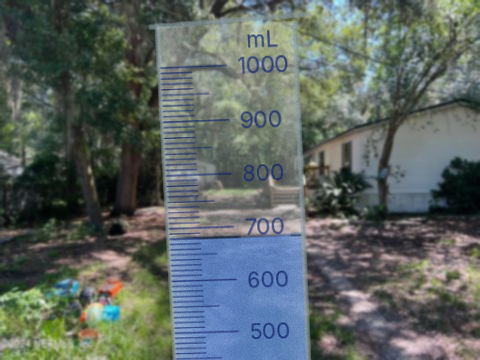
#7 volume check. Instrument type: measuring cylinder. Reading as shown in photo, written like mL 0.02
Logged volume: mL 680
